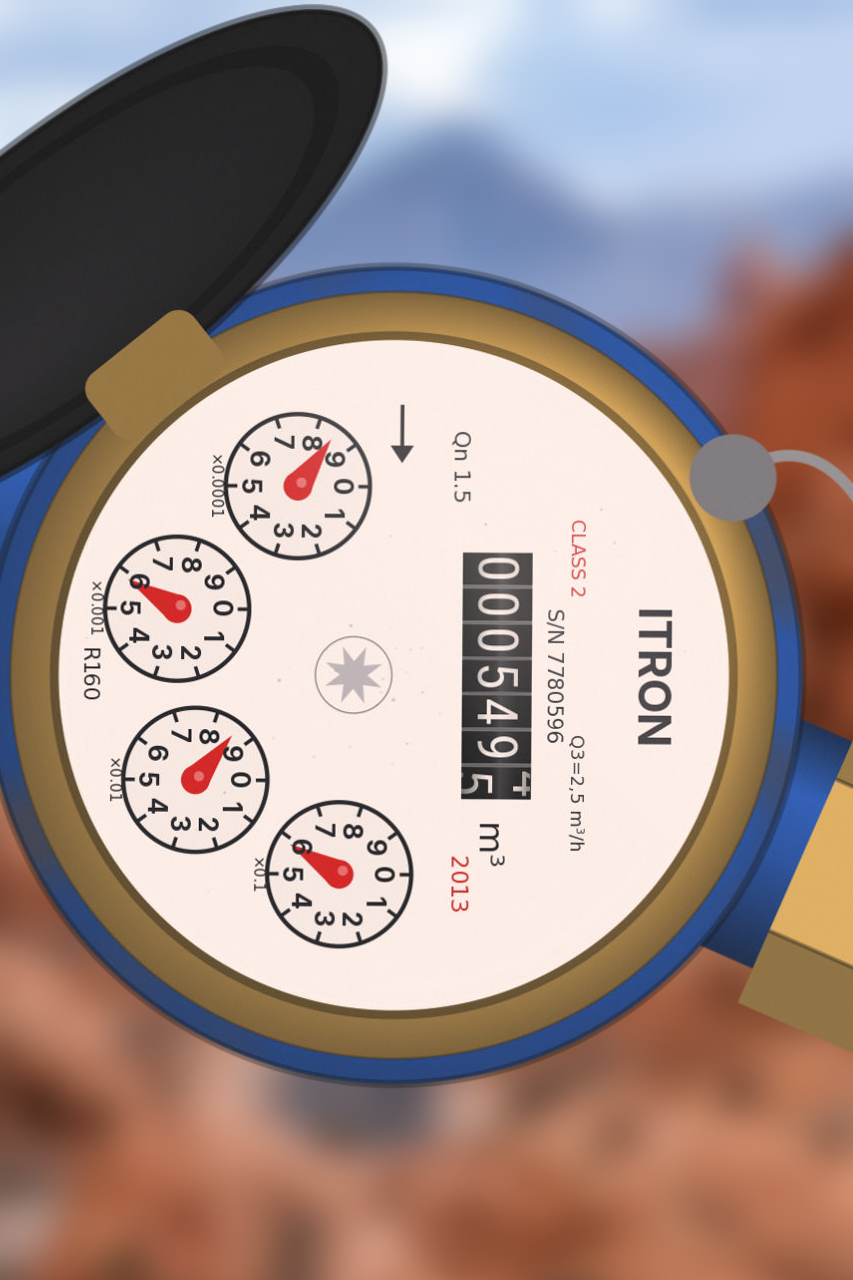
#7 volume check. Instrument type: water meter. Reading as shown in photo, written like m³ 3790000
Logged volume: m³ 5494.5858
